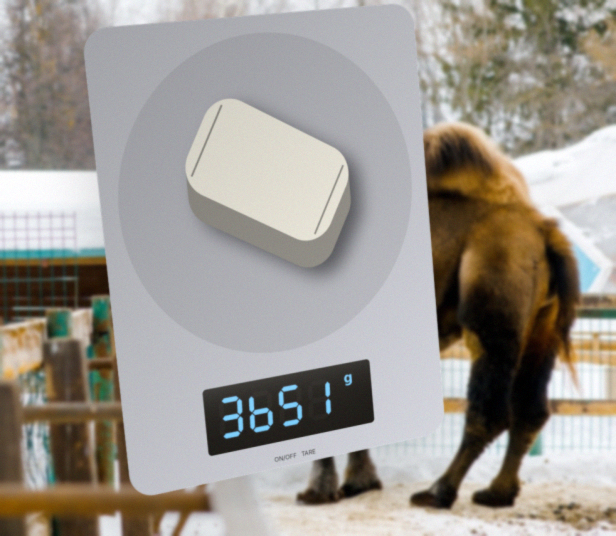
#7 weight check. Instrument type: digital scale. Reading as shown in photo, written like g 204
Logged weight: g 3651
